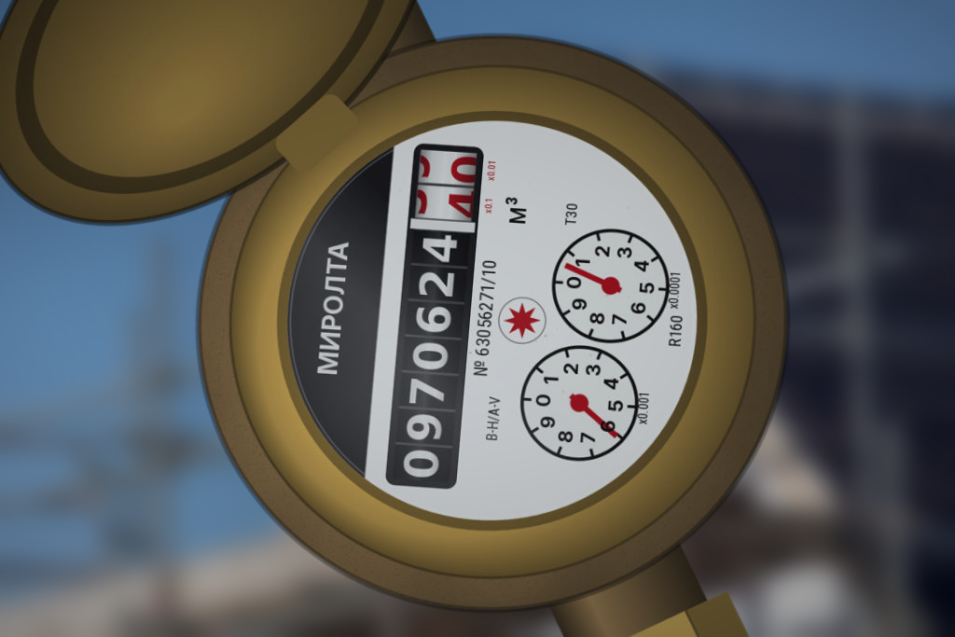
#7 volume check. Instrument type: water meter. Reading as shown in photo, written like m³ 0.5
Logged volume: m³ 970624.3960
